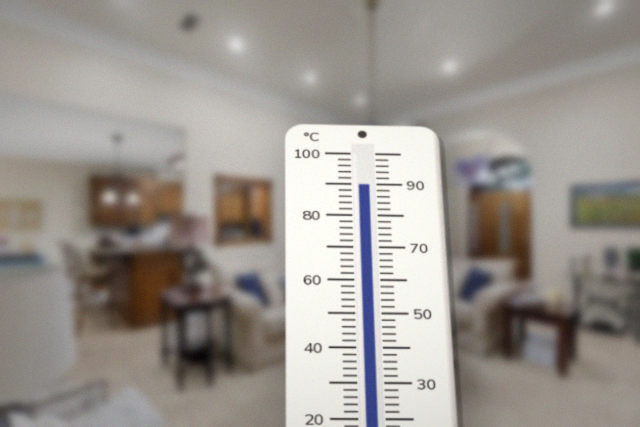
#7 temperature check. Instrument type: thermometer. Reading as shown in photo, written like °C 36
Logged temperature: °C 90
